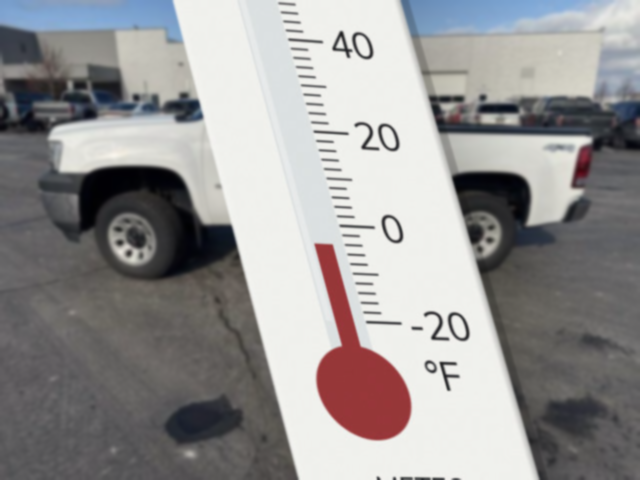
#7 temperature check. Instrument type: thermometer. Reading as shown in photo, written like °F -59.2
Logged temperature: °F -4
